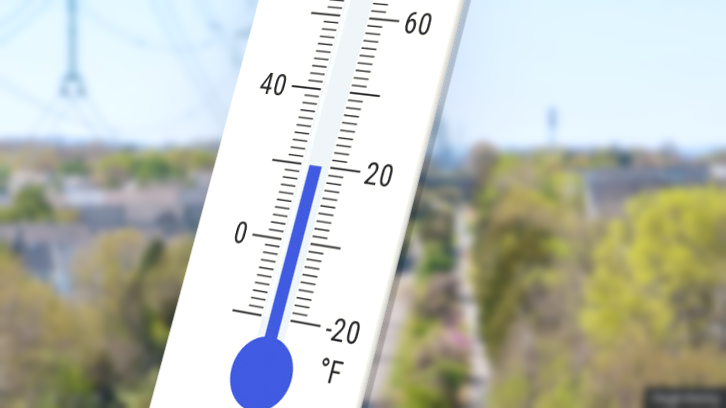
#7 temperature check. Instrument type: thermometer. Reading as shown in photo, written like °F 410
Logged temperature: °F 20
